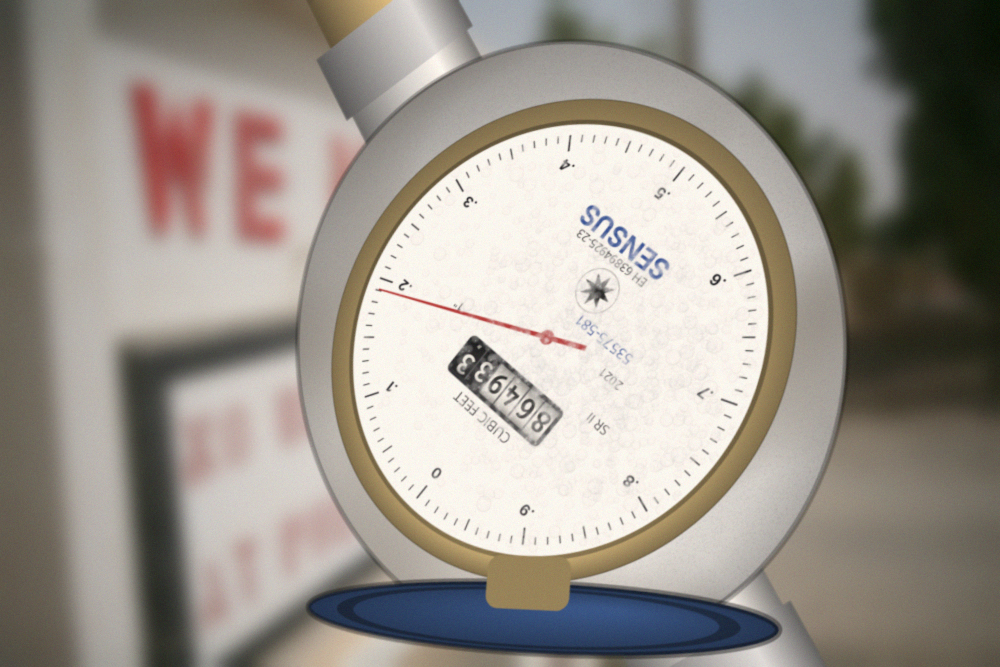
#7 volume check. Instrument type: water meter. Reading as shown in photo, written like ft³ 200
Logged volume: ft³ 864933.19
